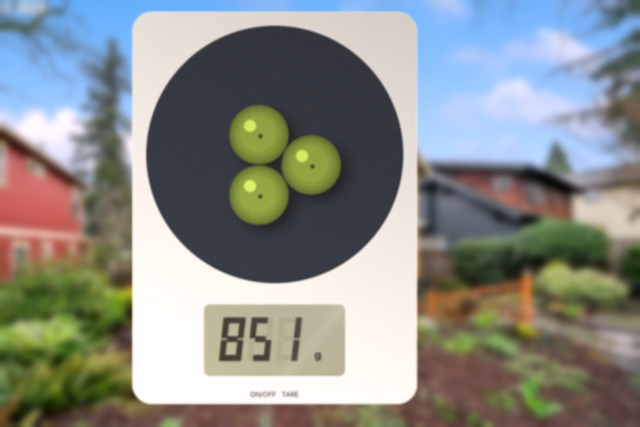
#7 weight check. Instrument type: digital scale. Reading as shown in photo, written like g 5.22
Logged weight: g 851
